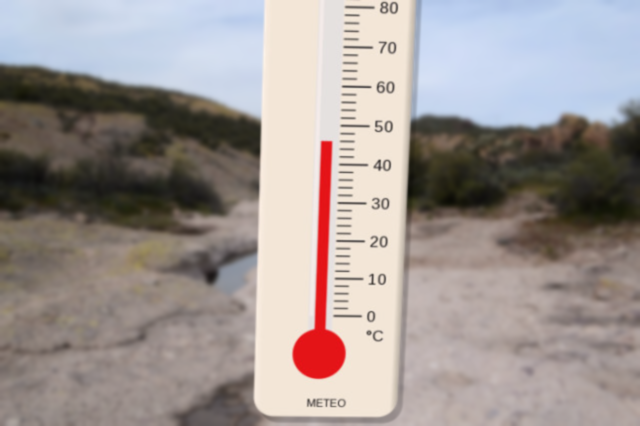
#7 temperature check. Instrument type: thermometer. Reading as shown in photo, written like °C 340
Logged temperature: °C 46
